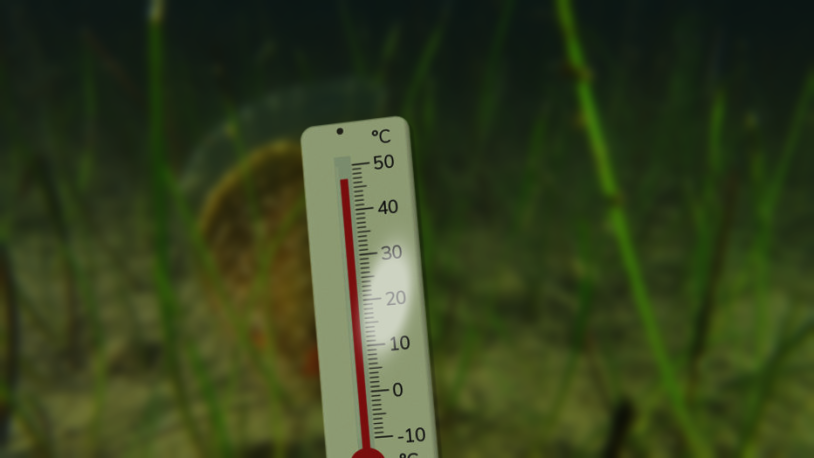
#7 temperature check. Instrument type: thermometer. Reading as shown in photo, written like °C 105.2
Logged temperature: °C 47
